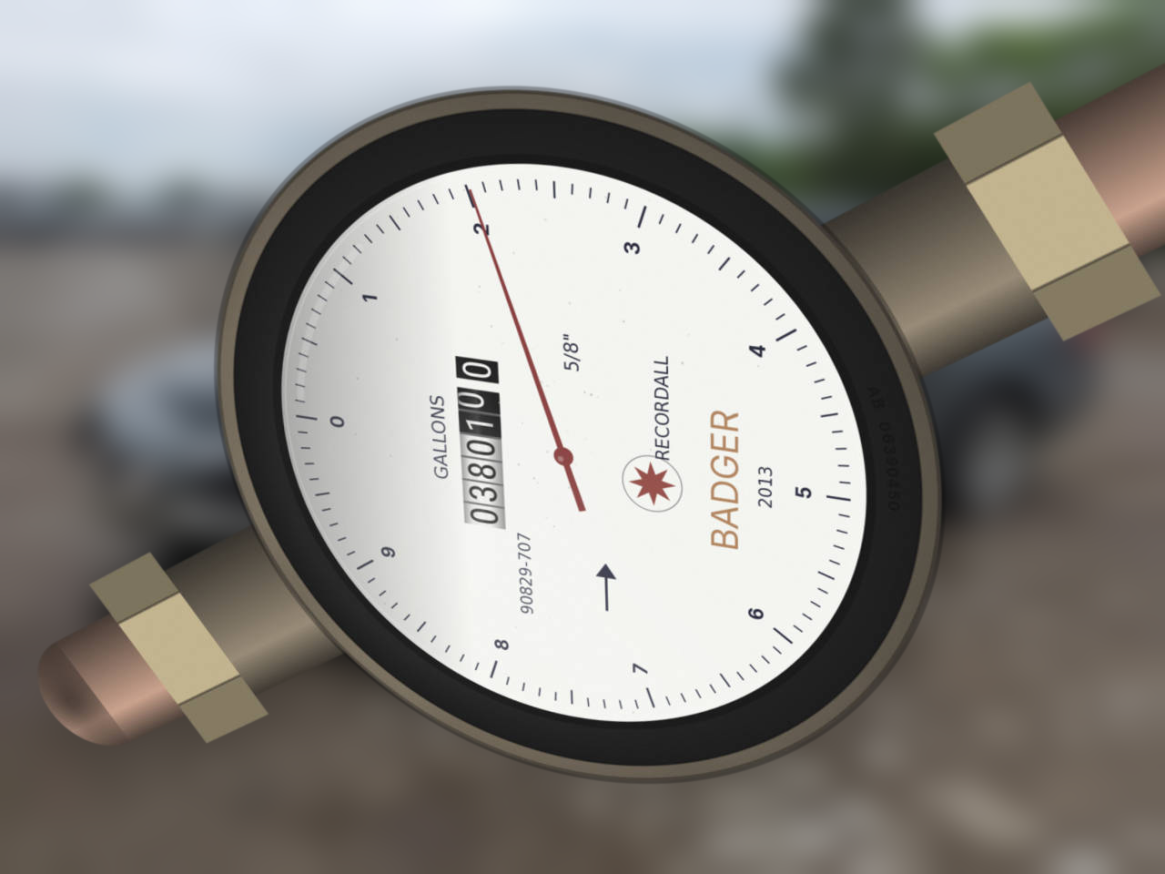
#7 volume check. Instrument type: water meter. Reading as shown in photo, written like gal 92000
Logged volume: gal 380102.0
